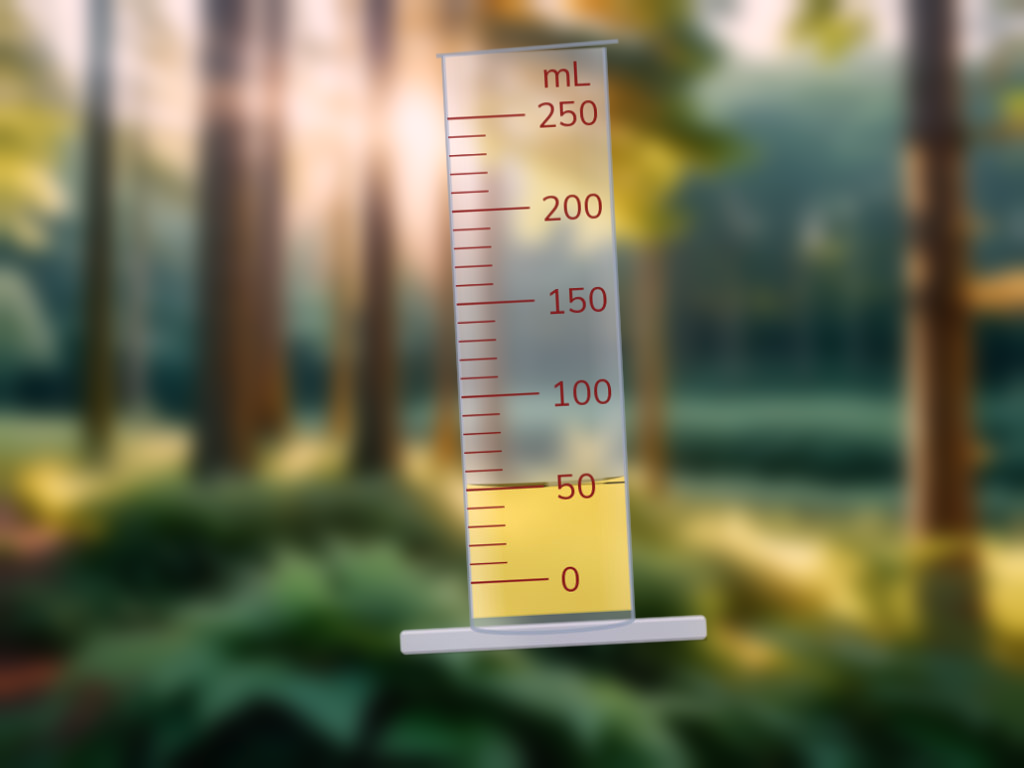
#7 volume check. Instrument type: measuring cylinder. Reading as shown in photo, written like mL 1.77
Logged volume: mL 50
